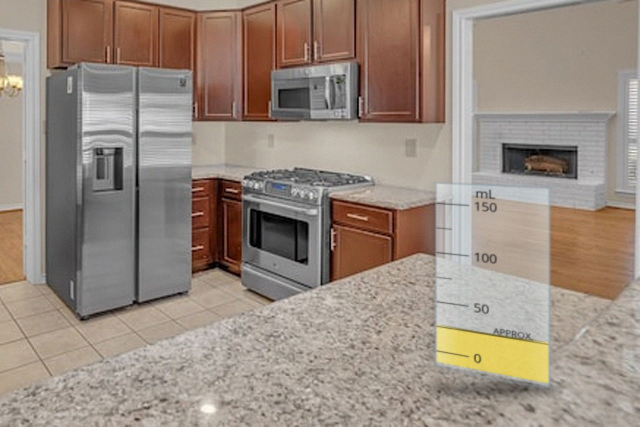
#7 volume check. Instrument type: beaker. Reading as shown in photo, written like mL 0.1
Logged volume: mL 25
